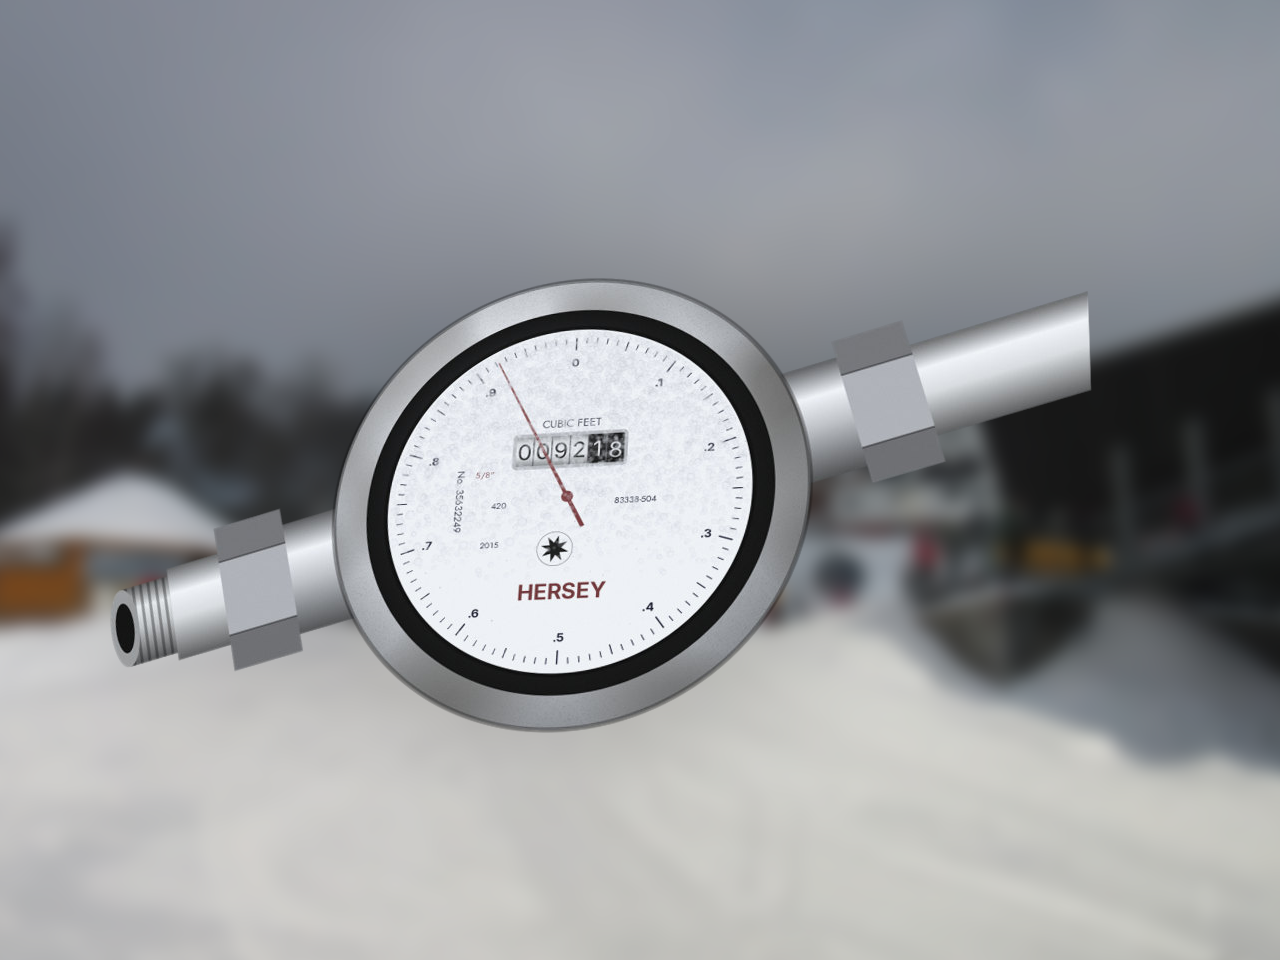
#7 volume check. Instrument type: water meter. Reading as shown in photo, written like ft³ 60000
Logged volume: ft³ 9217.92
